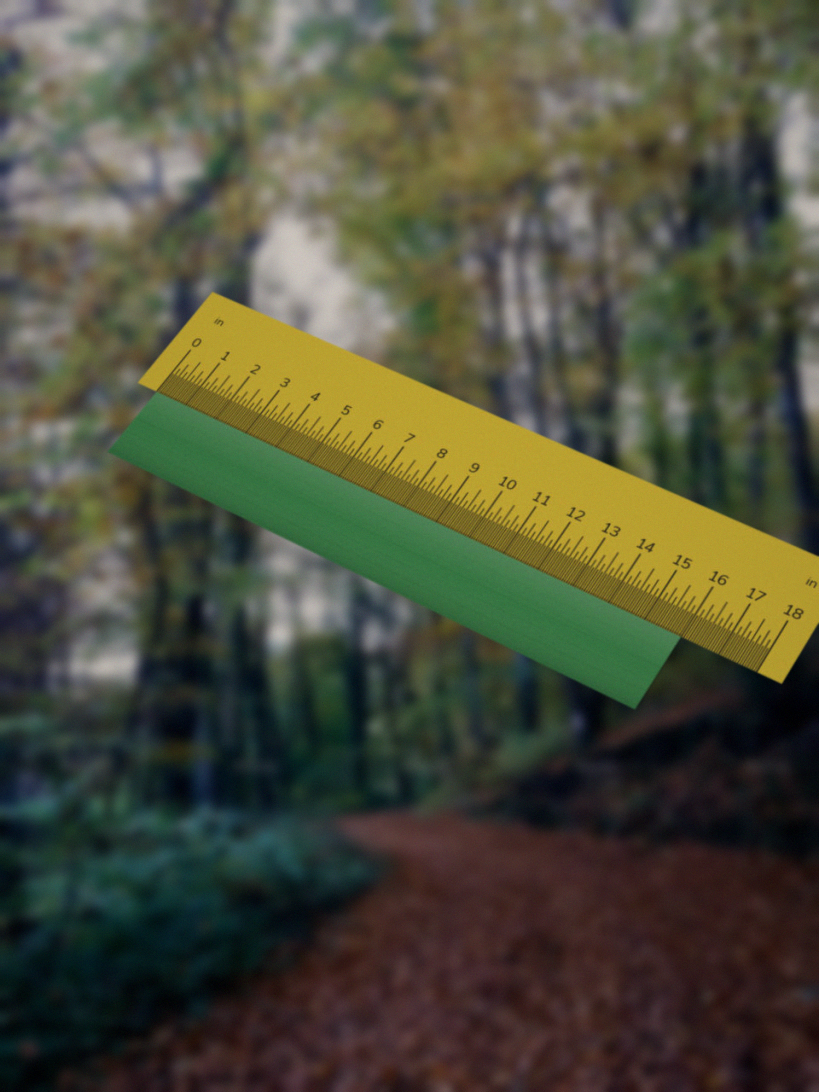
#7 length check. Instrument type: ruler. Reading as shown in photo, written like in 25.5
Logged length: in 16
